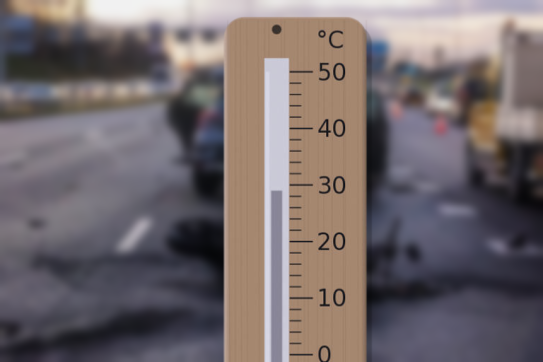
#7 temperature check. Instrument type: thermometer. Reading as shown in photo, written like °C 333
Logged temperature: °C 29
